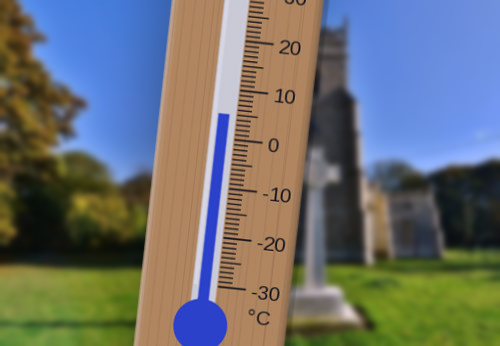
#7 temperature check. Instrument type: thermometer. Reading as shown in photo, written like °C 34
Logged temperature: °C 5
